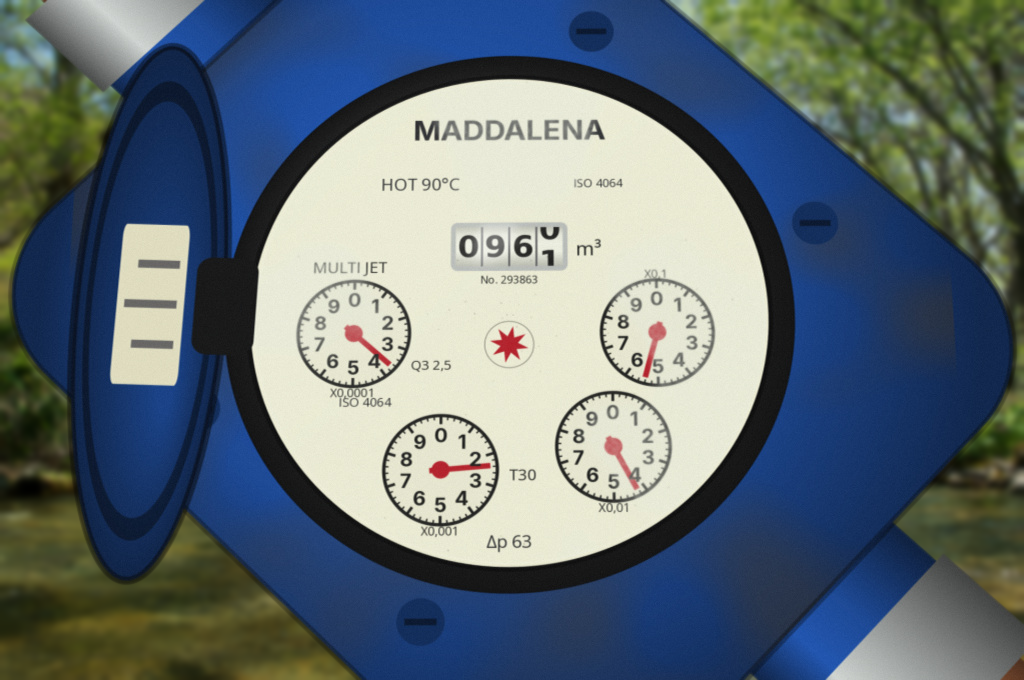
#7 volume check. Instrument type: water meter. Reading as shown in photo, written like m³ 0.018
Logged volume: m³ 960.5423
